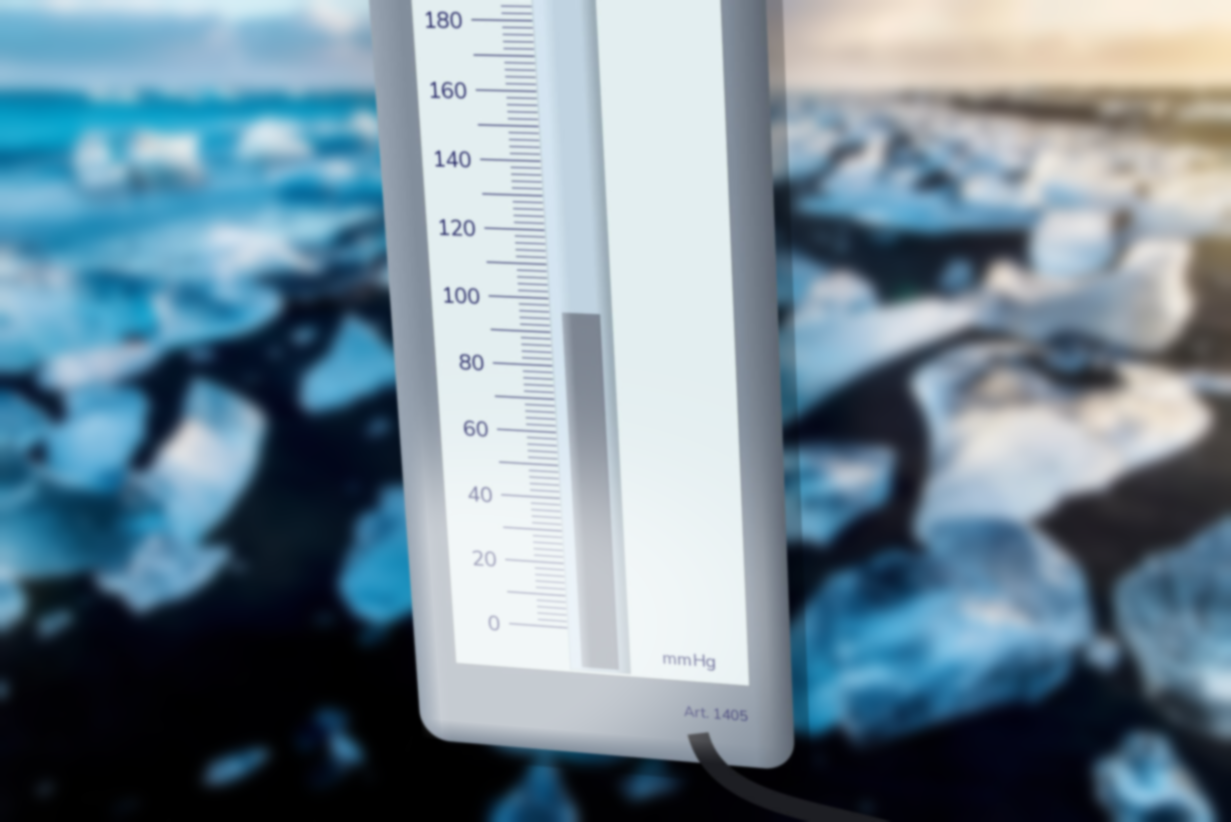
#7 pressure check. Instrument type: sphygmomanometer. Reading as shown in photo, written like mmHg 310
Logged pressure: mmHg 96
